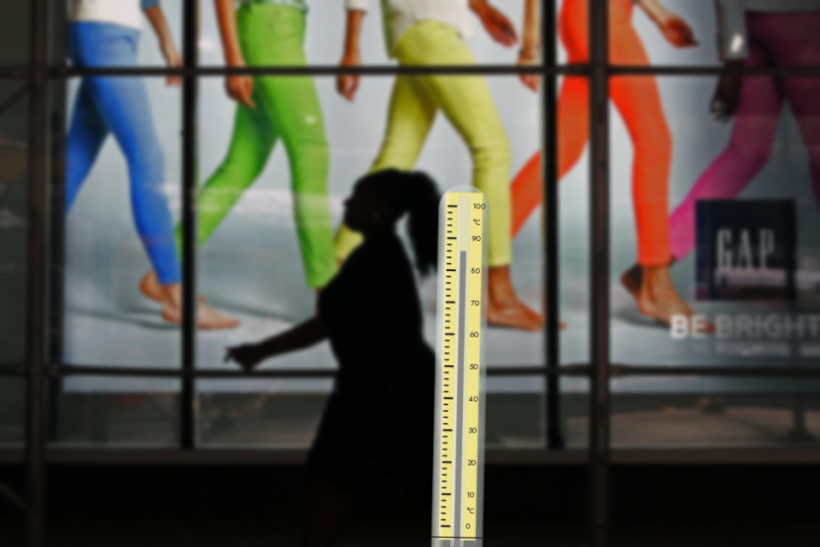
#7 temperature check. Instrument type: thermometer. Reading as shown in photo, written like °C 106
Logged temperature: °C 86
